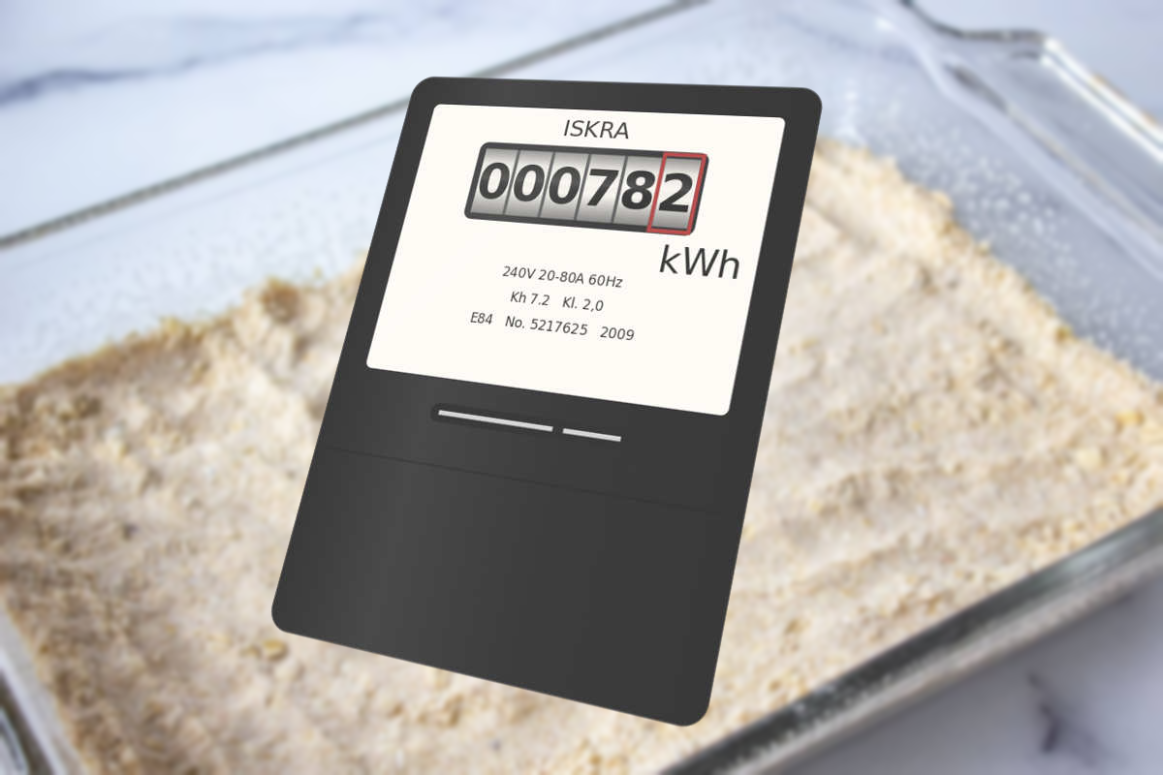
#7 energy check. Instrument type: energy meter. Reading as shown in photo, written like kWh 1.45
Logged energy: kWh 78.2
